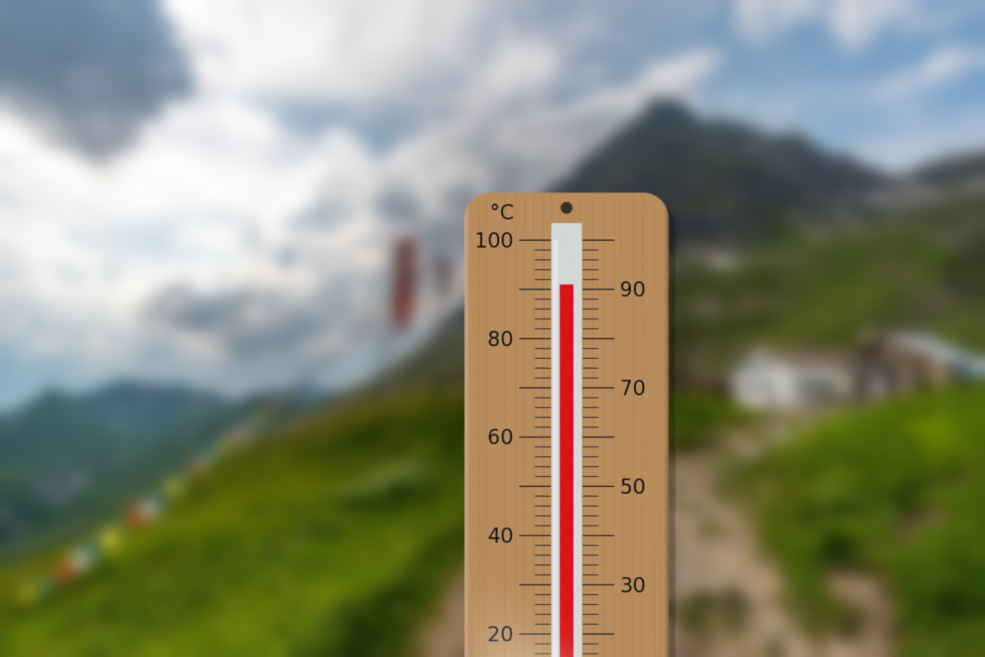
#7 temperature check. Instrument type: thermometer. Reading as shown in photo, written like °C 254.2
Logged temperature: °C 91
